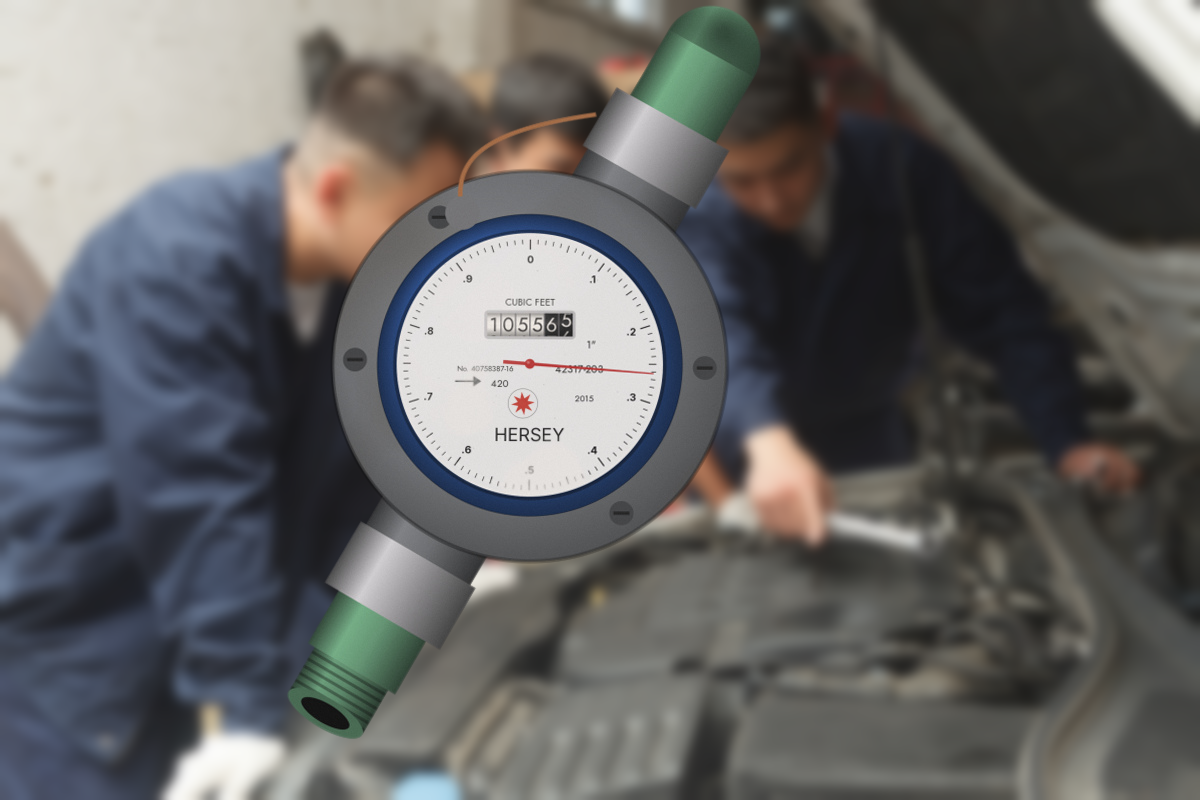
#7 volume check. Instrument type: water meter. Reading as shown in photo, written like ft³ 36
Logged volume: ft³ 105565.26
